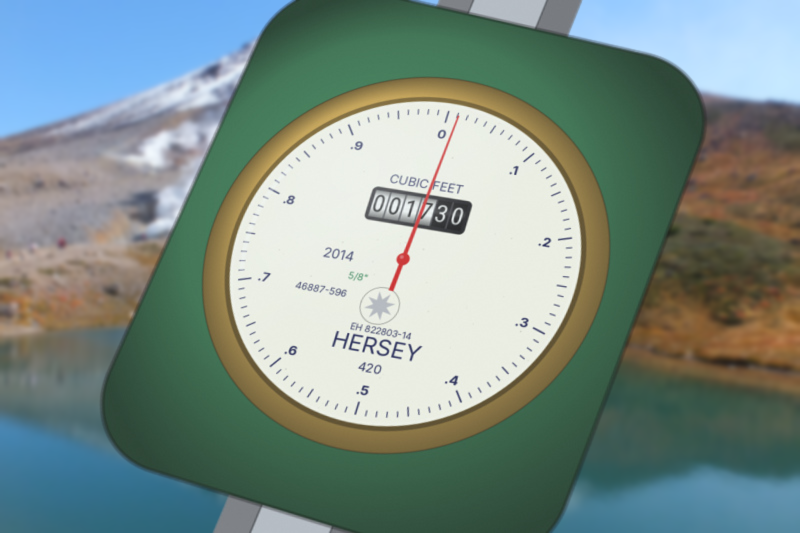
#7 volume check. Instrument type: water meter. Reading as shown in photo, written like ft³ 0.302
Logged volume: ft³ 1730.01
